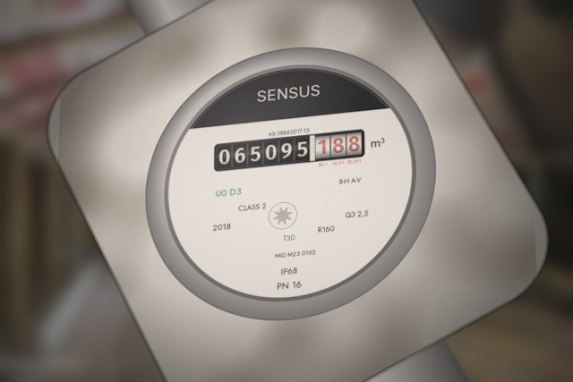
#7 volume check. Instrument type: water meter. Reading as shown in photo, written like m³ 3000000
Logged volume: m³ 65095.188
